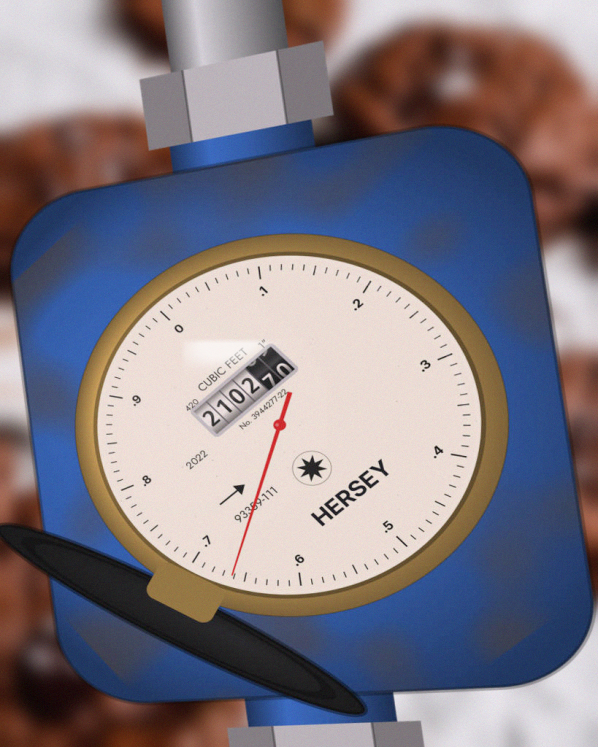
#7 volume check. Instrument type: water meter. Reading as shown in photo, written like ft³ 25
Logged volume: ft³ 210269.66
